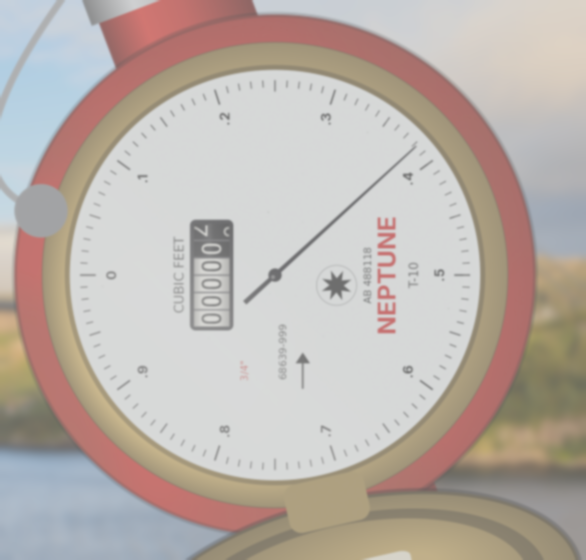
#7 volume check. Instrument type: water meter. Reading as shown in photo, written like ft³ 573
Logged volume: ft³ 2.38
